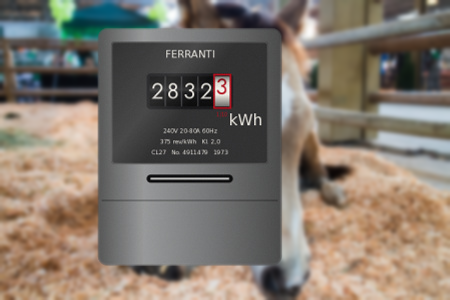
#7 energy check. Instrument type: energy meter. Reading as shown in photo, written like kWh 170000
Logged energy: kWh 2832.3
